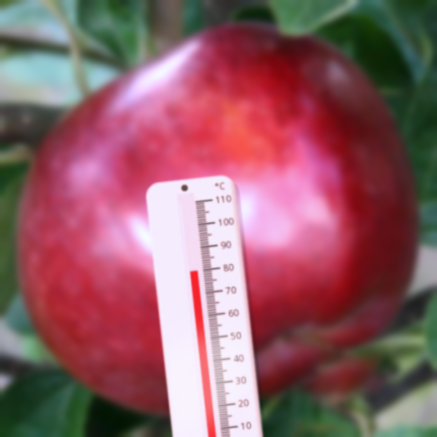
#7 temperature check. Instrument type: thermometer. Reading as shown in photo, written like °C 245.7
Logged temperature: °C 80
